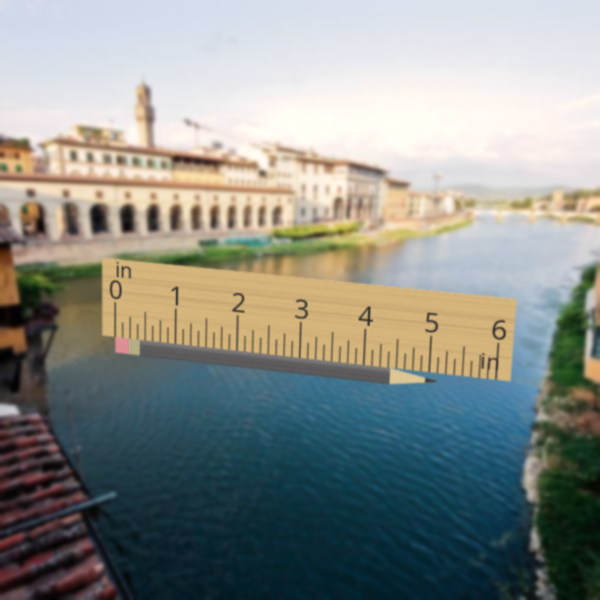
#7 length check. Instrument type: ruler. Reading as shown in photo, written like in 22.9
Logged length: in 5.125
